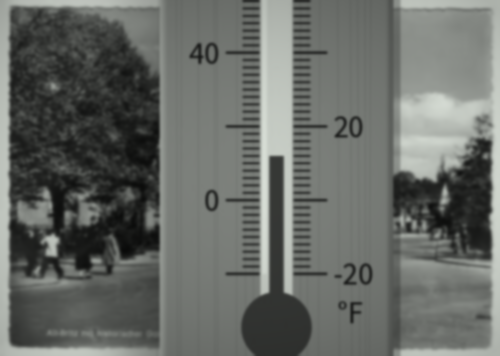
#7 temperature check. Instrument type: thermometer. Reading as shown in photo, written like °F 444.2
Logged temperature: °F 12
